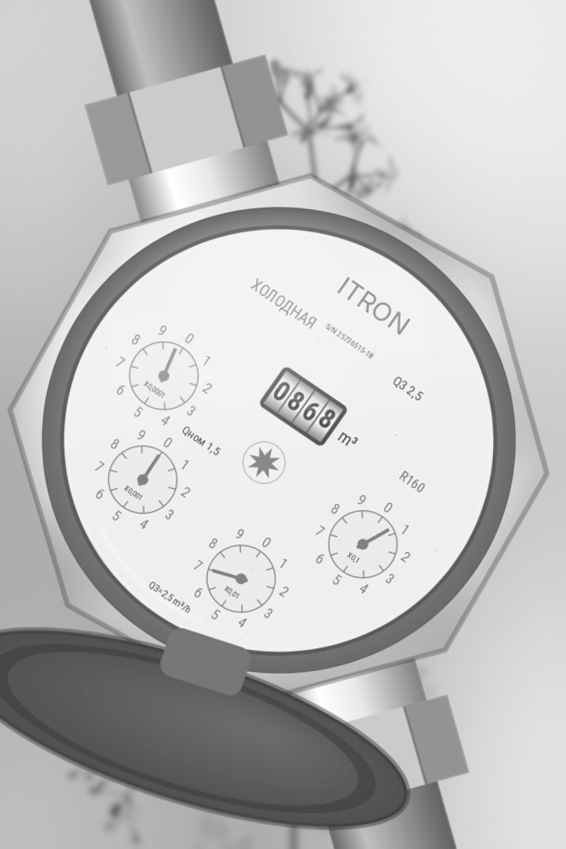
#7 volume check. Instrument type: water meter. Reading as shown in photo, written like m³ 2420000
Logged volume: m³ 868.0699
